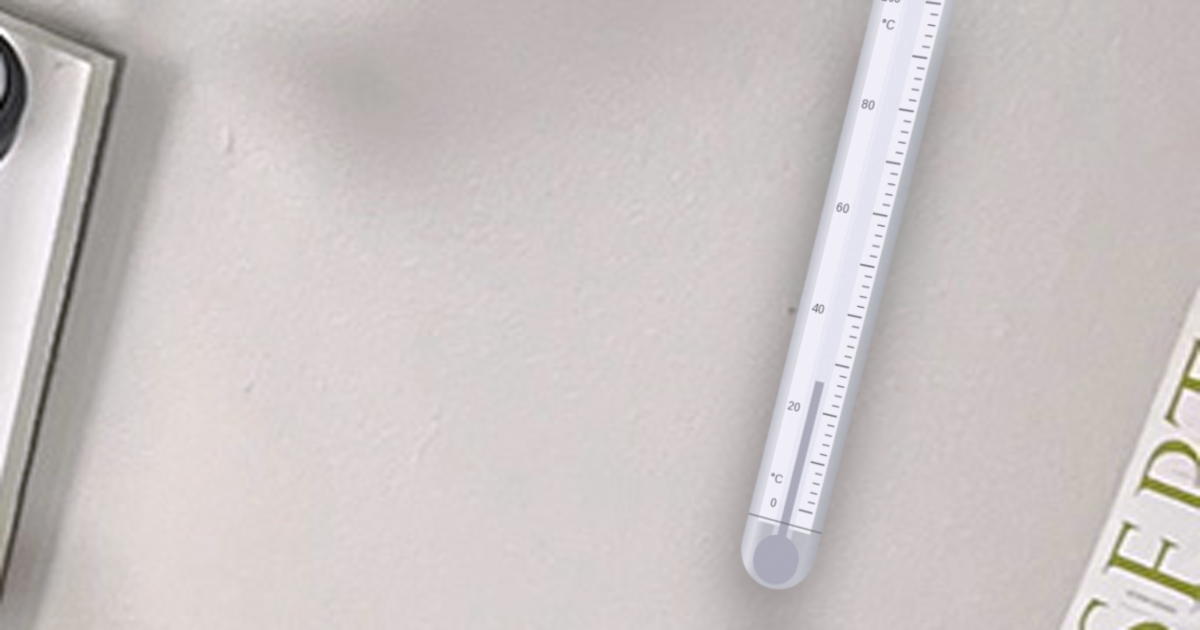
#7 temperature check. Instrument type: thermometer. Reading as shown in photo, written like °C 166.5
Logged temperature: °C 26
